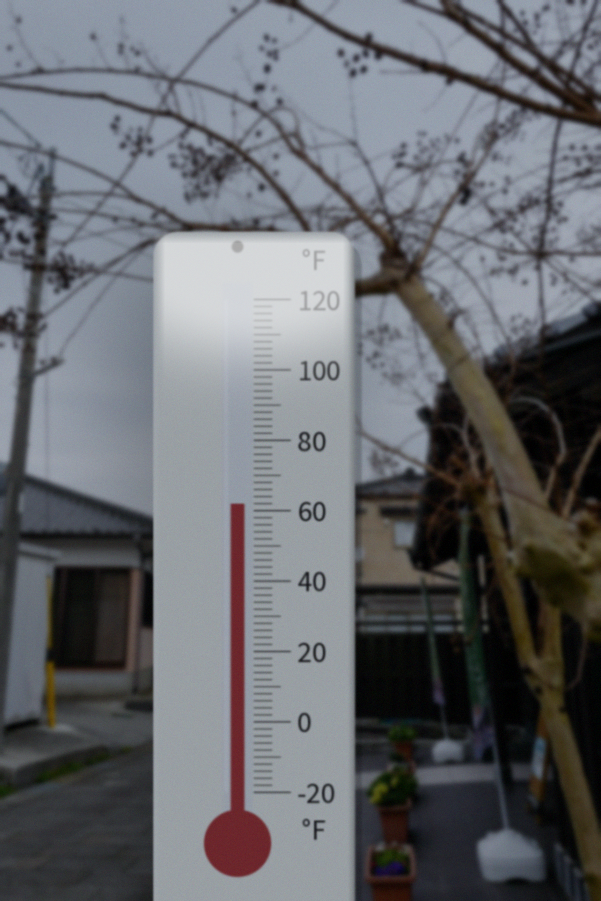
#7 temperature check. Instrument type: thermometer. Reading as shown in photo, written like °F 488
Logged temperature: °F 62
